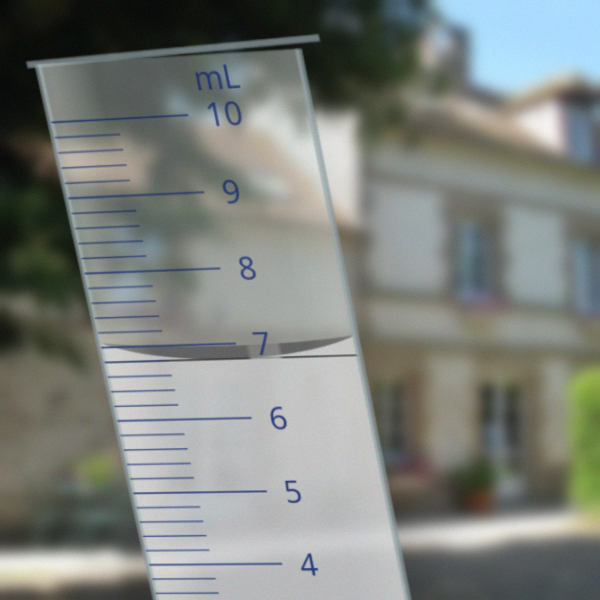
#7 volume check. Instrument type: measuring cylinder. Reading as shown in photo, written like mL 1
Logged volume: mL 6.8
